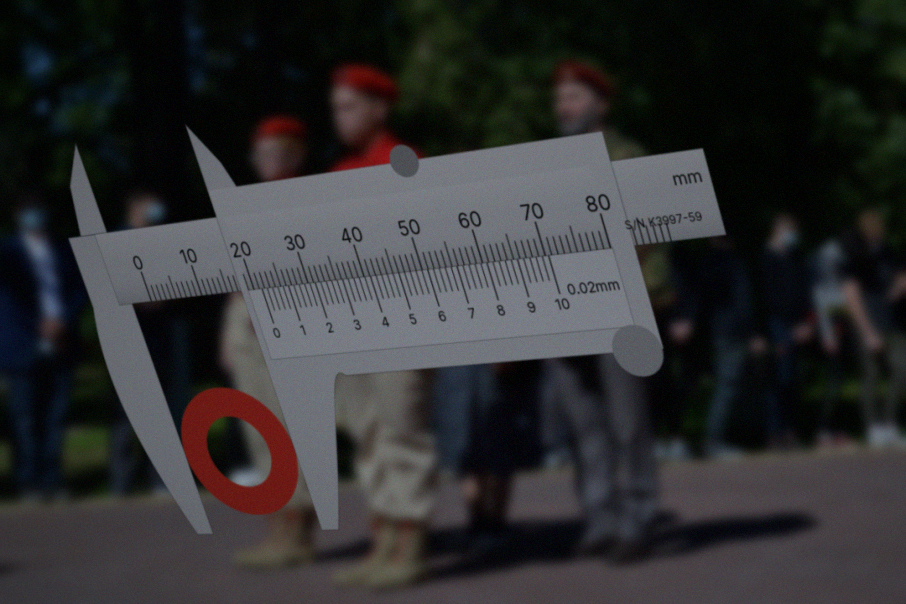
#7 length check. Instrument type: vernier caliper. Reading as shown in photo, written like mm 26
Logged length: mm 21.5
